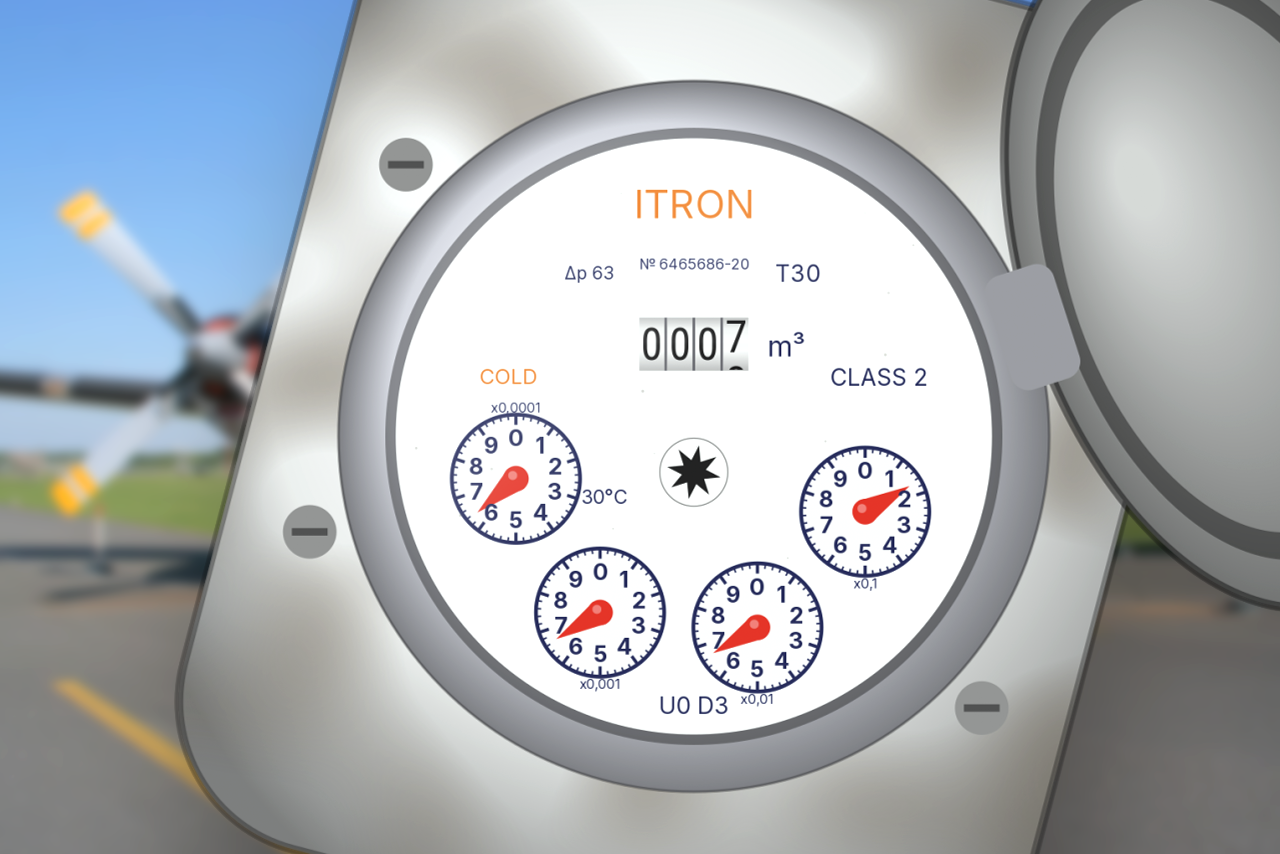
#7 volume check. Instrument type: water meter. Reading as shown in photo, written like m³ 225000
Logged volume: m³ 7.1666
